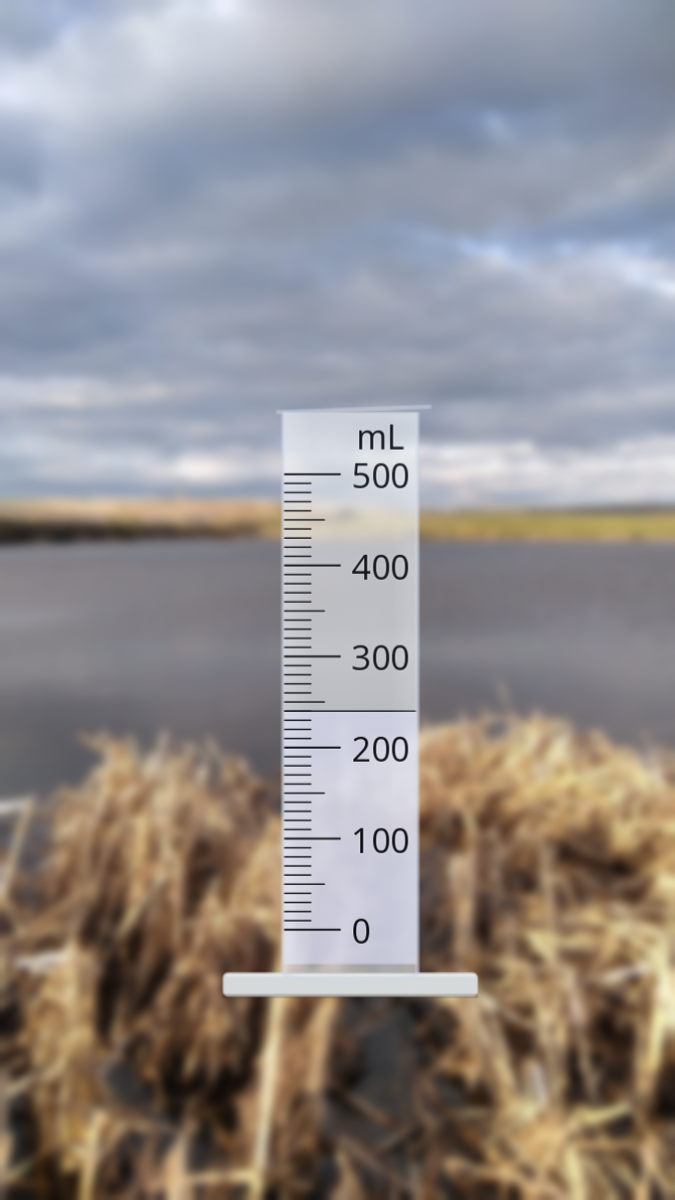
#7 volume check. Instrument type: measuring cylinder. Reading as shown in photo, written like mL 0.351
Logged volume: mL 240
